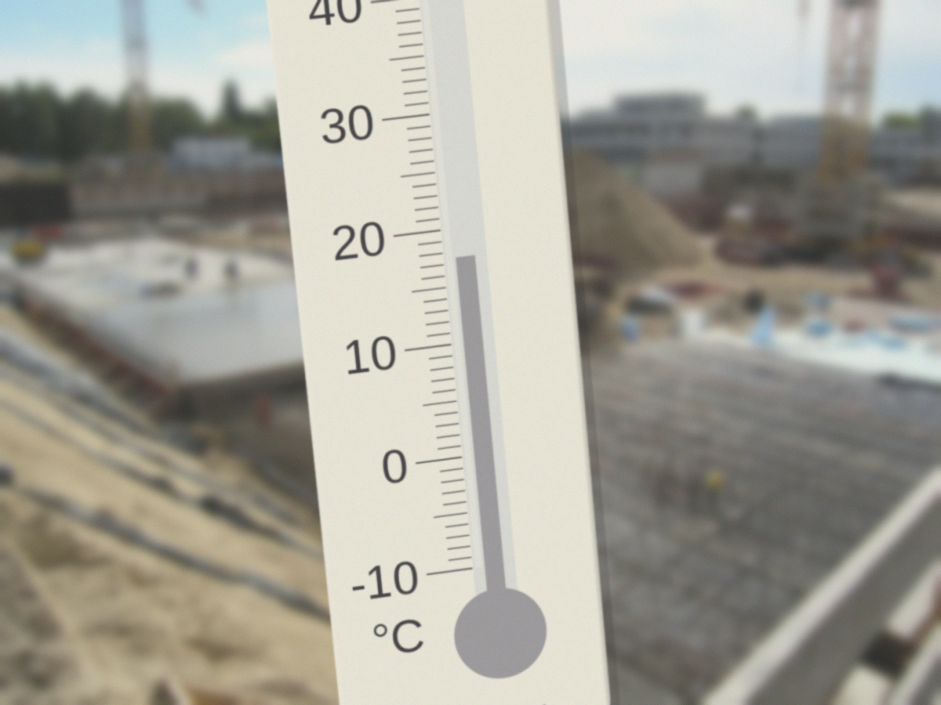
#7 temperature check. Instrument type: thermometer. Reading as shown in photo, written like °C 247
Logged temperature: °C 17.5
